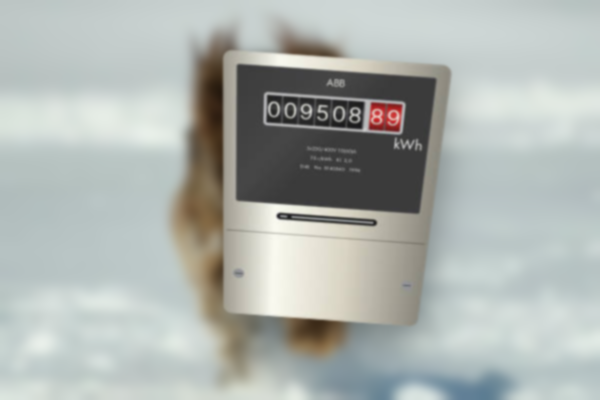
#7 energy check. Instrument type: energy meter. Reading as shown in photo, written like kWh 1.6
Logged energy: kWh 9508.89
